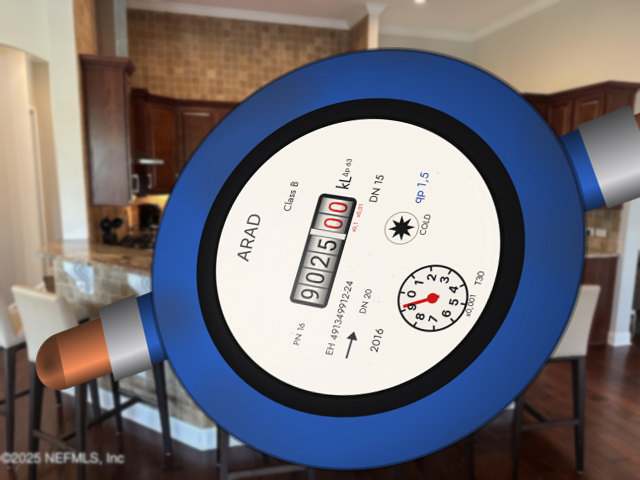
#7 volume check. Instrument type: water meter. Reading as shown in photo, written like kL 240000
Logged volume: kL 9024.999
